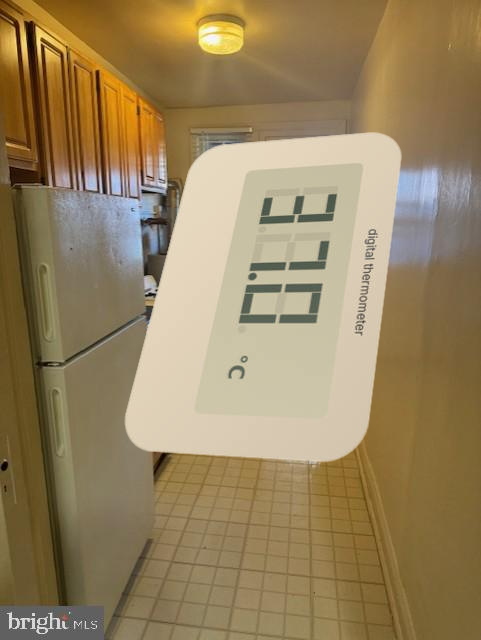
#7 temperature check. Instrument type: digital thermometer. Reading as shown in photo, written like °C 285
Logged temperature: °C 37.0
